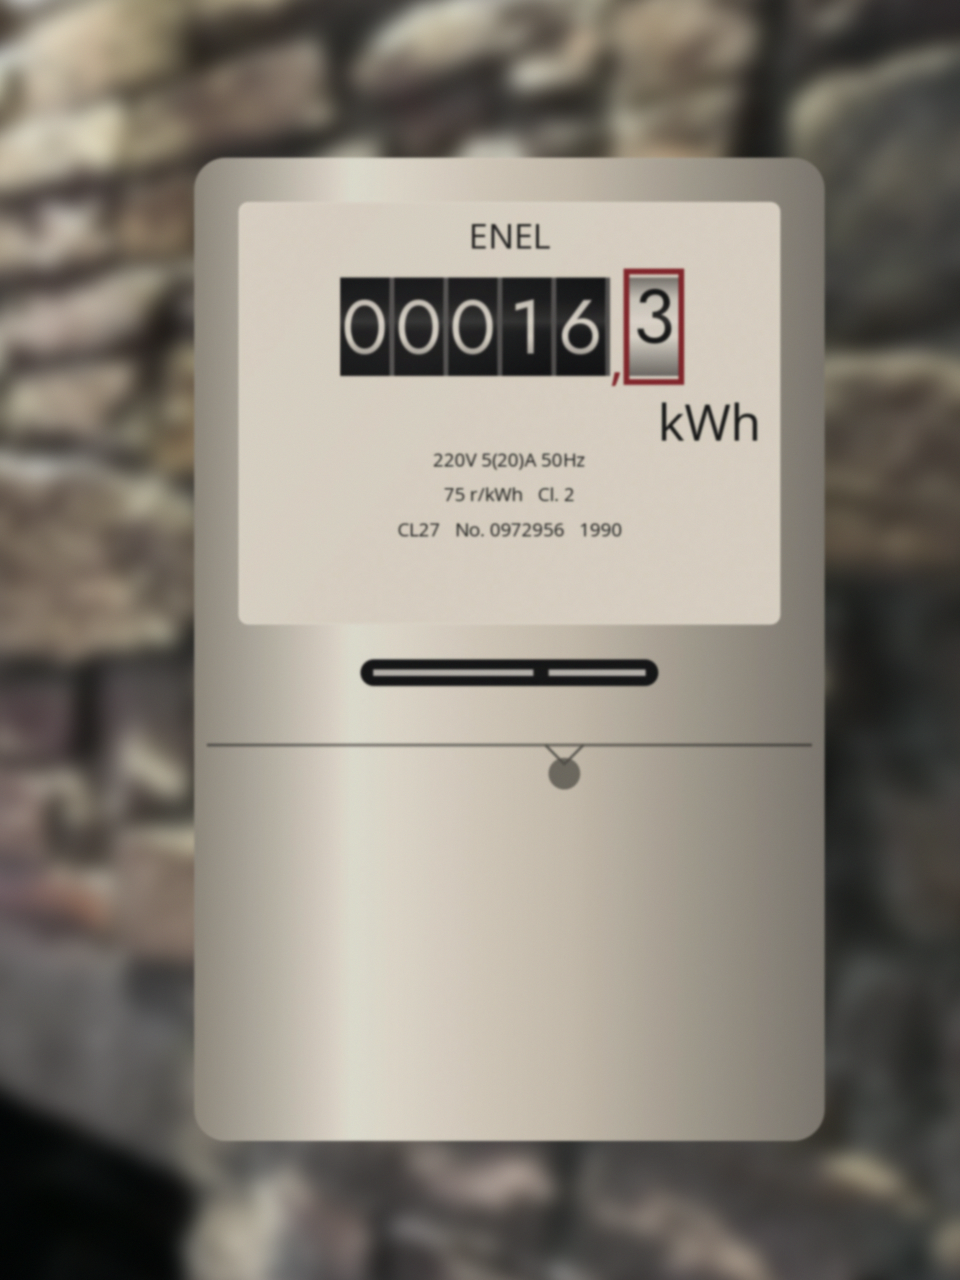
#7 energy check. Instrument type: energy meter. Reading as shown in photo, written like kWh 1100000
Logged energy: kWh 16.3
